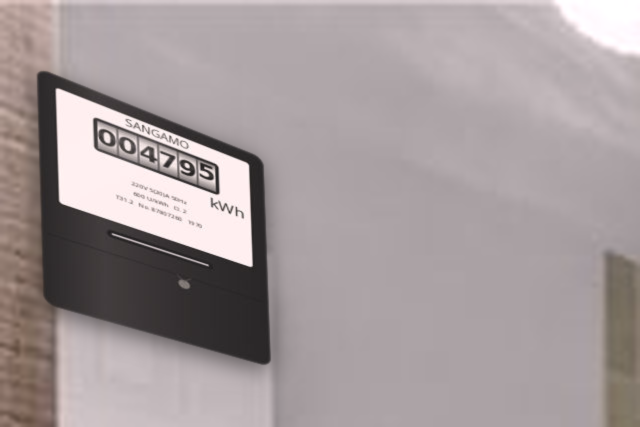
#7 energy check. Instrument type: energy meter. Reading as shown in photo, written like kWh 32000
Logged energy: kWh 4795
